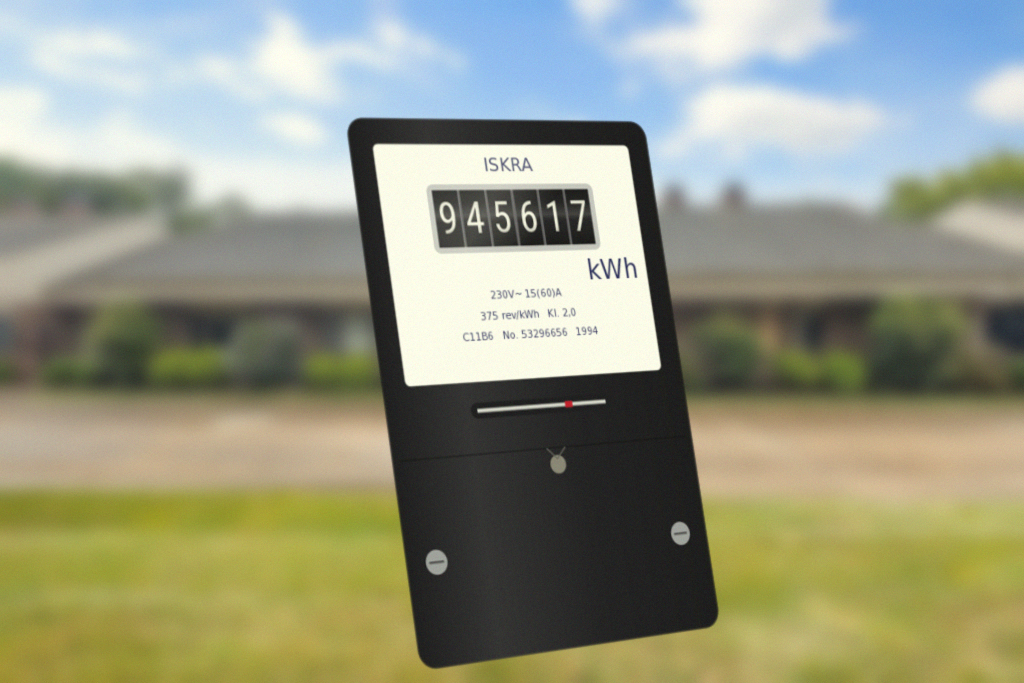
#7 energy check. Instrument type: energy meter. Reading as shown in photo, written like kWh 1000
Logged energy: kWh 945617
